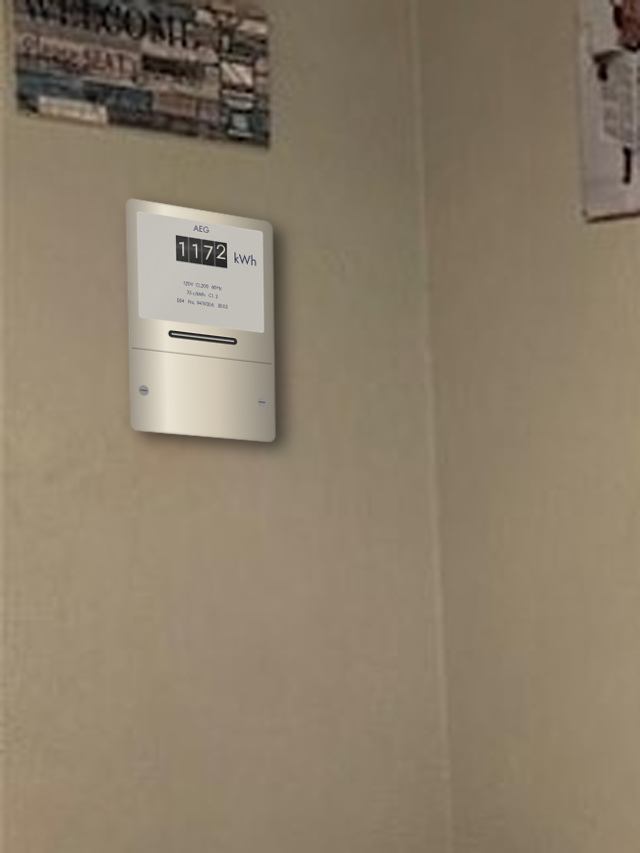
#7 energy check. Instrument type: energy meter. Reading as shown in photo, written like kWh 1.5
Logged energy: kWh 1172
